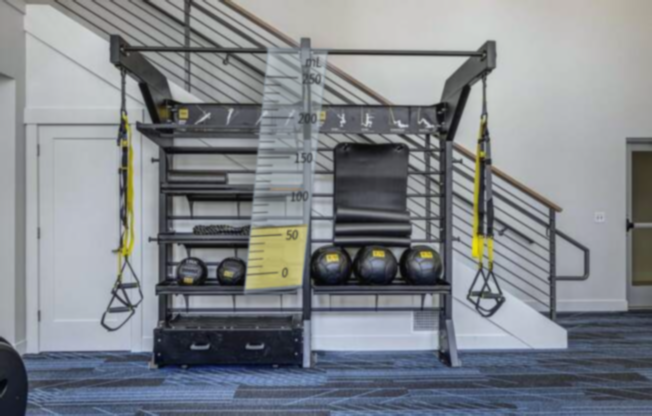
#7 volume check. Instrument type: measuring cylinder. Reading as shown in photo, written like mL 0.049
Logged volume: mL 60
